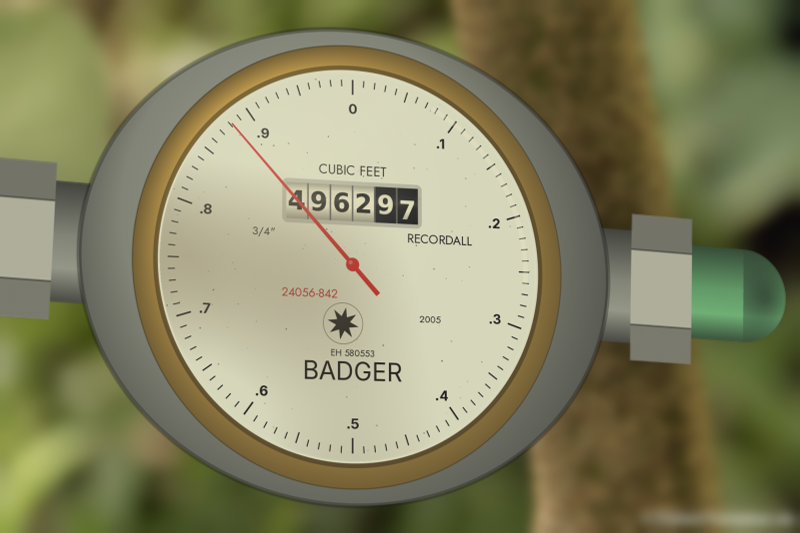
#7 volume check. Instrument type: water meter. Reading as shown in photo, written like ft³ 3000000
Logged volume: ft³ 496296.88
